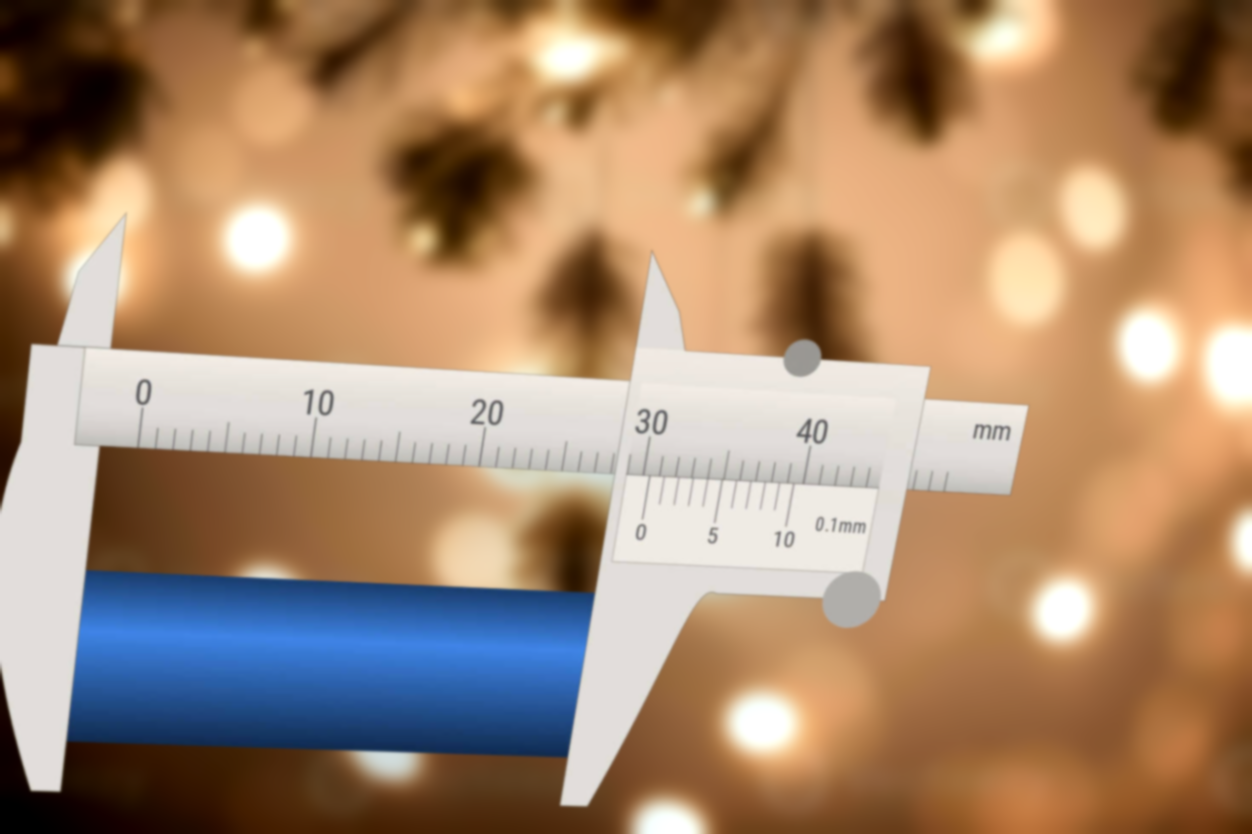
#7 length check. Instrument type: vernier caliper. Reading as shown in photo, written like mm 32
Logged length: mm 30.4
